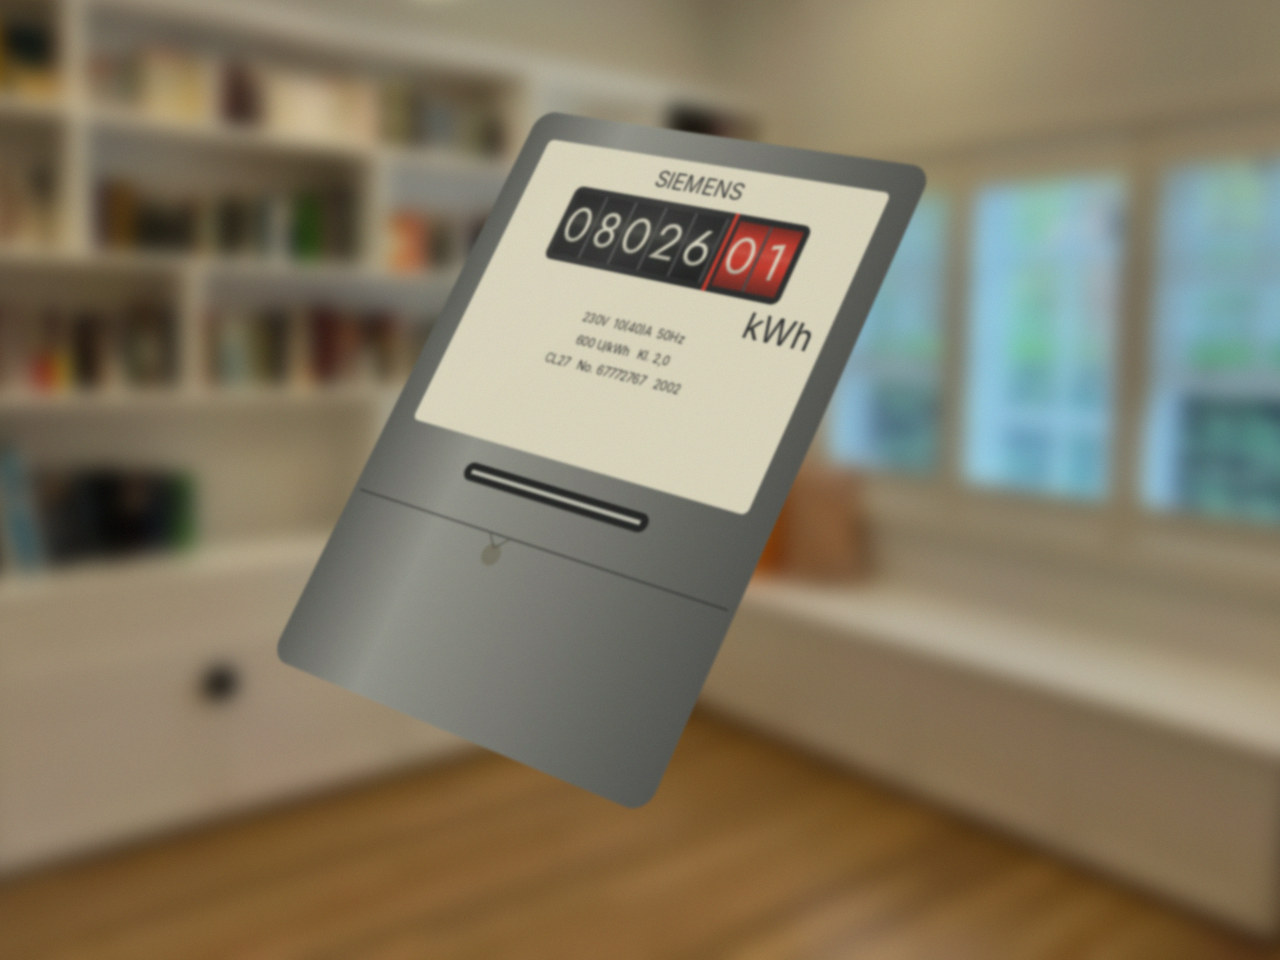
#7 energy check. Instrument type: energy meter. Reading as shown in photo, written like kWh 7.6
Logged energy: kWh 8026.01
